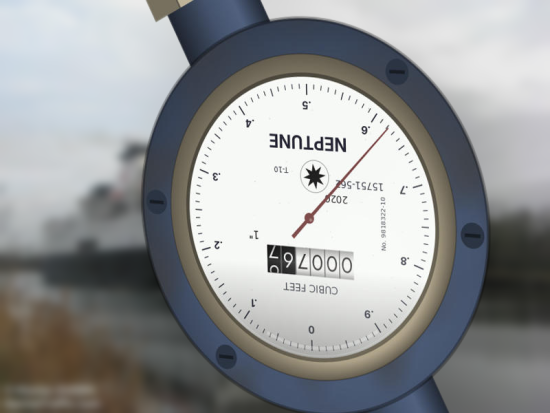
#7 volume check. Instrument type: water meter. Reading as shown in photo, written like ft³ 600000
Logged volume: ft³ 766.62
